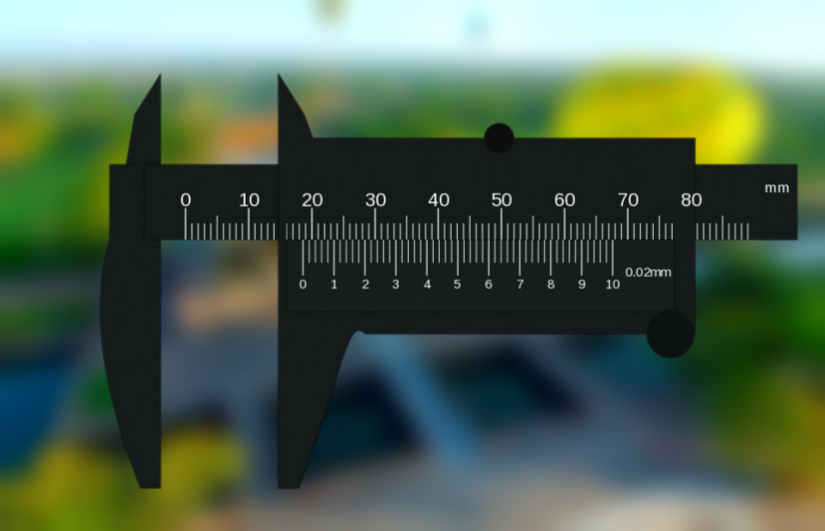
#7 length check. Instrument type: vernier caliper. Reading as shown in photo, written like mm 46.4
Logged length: mm 18.6
